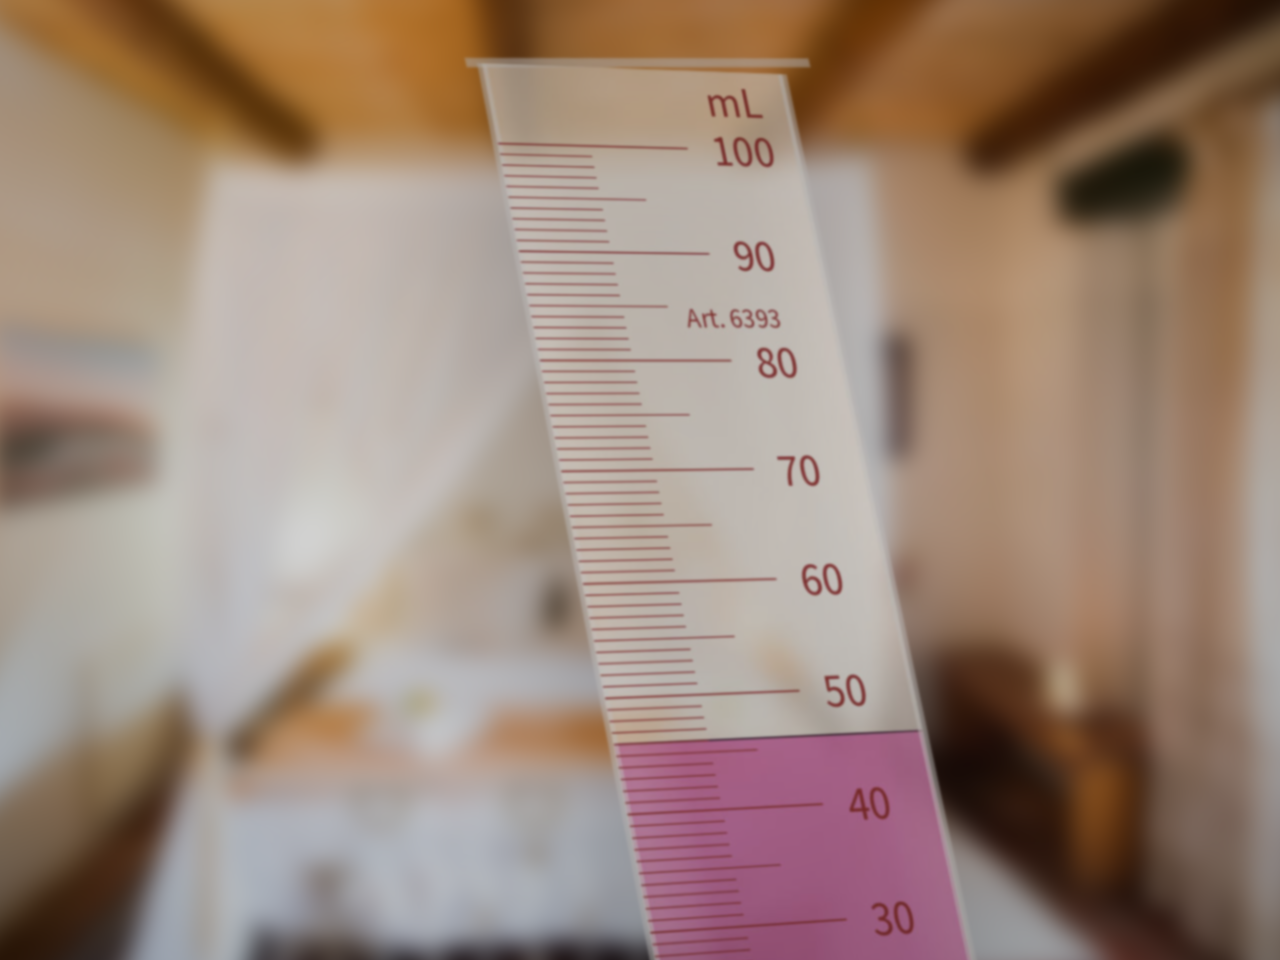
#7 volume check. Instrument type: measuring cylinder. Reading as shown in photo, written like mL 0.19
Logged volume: mL 46
